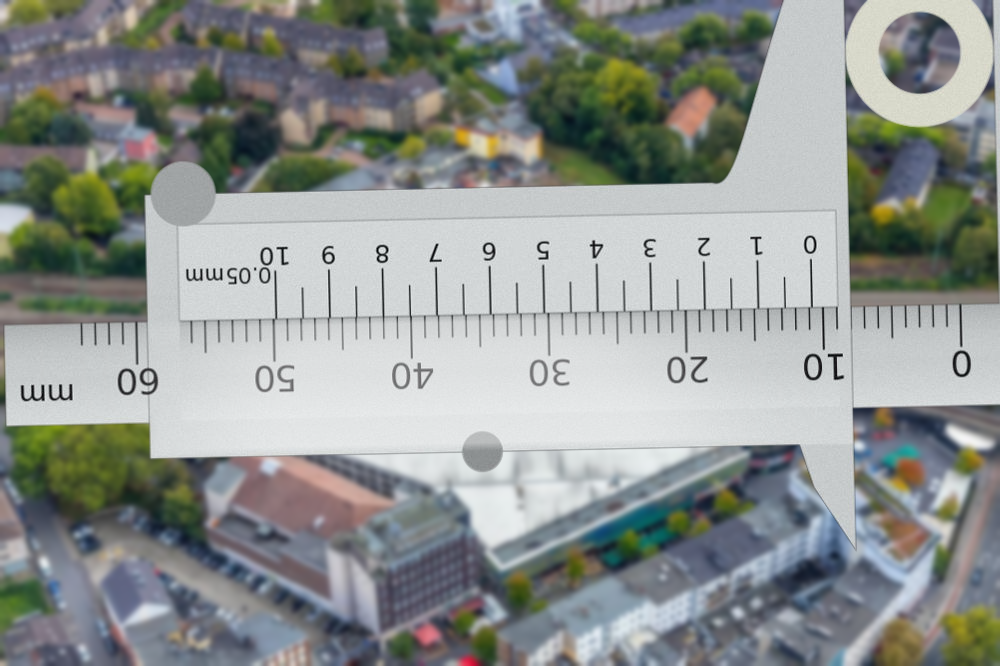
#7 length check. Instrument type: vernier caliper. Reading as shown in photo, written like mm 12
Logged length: mm 10.8
